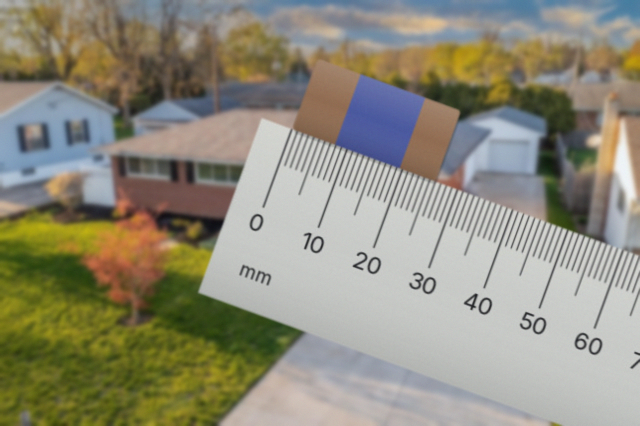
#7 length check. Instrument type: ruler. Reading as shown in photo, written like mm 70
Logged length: mm 26
